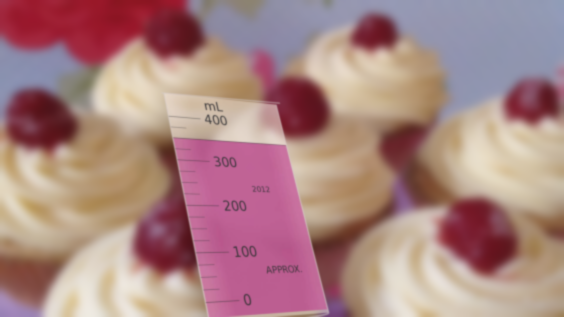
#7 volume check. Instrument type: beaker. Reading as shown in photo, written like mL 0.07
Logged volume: mL 350
